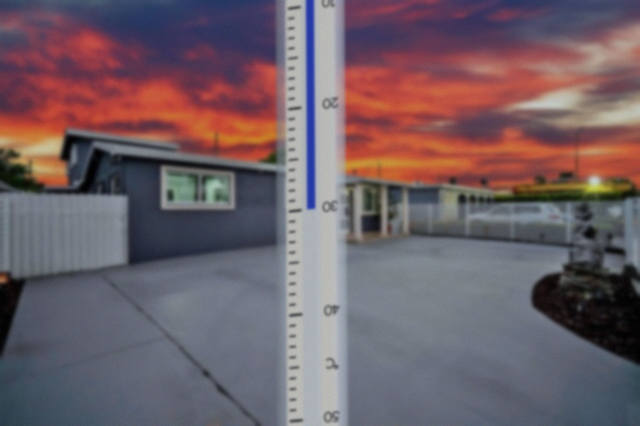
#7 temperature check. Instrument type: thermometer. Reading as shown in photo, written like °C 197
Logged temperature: °C 30
